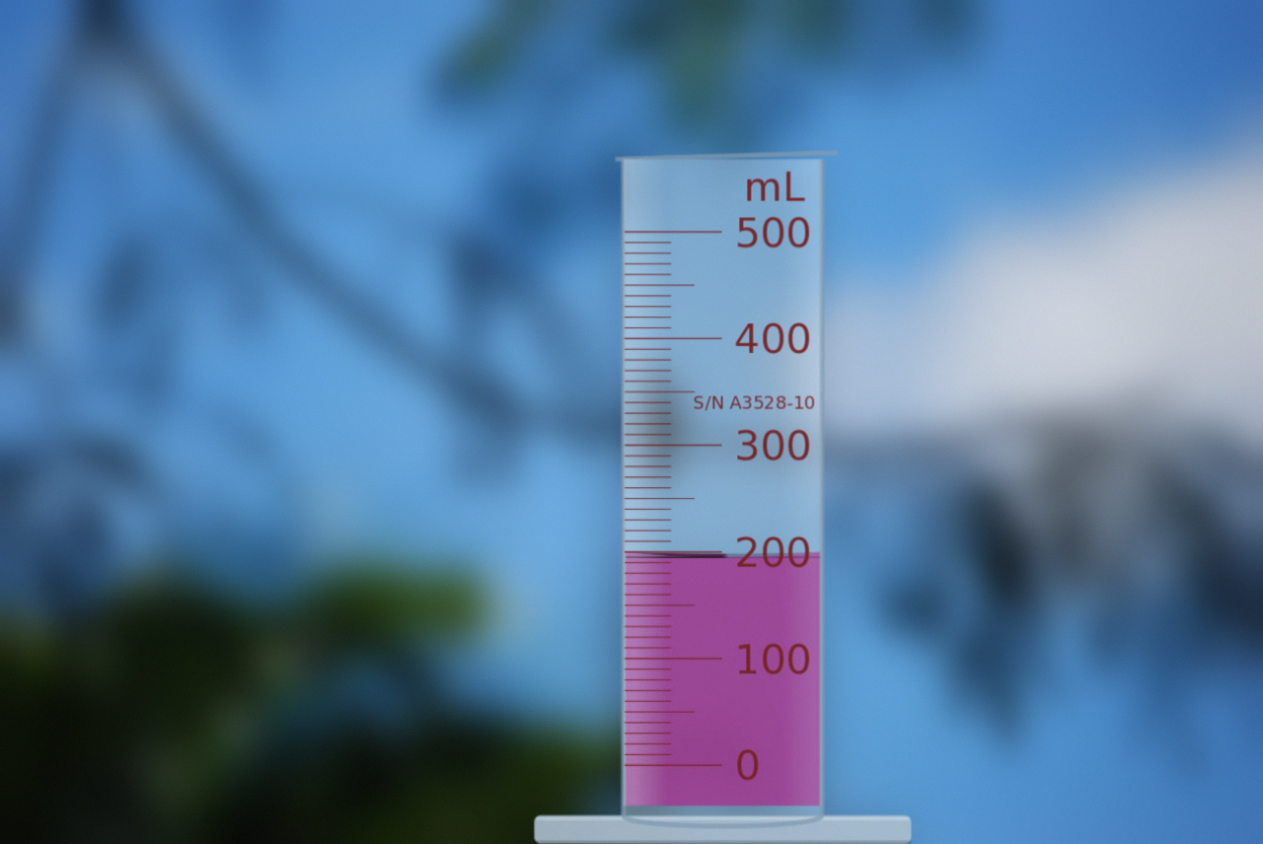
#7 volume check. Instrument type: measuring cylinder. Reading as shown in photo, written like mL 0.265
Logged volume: mL 195
